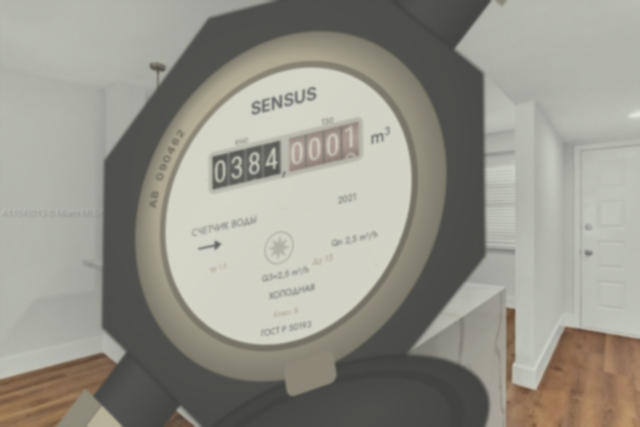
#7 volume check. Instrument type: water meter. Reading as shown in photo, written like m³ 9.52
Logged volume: m³ 384.0001
